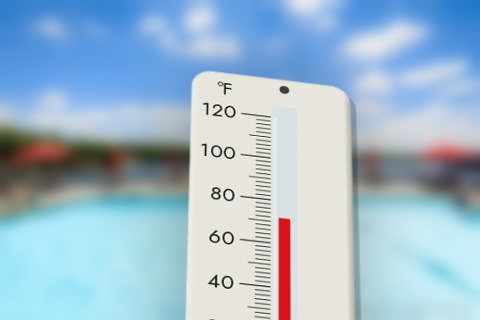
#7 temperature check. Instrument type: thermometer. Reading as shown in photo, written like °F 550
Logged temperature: °F 72
